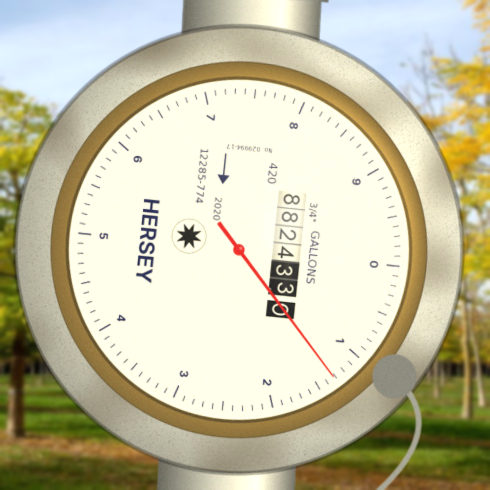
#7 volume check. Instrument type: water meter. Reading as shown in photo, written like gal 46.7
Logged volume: gal 8824331.3
